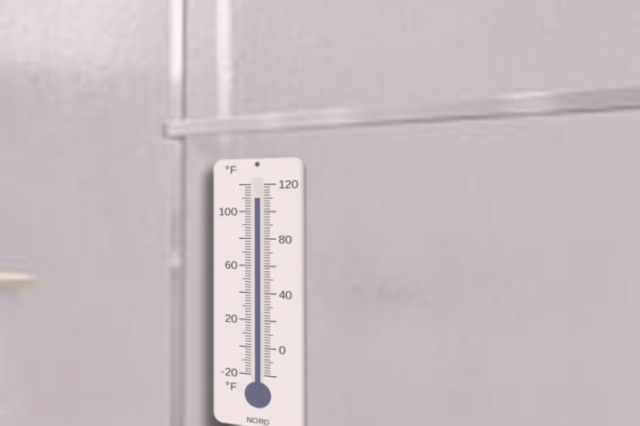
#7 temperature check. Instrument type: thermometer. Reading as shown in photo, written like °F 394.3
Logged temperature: °F 110
